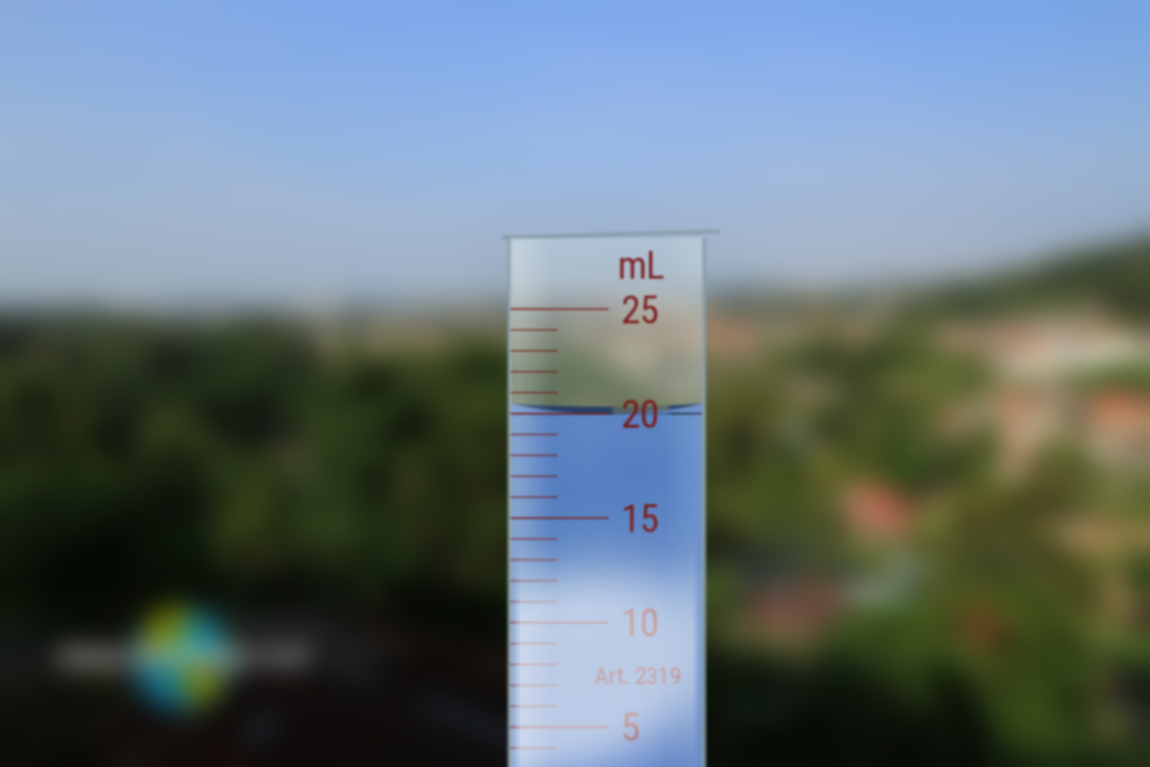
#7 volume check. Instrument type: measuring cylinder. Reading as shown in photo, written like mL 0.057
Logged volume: mL 20
